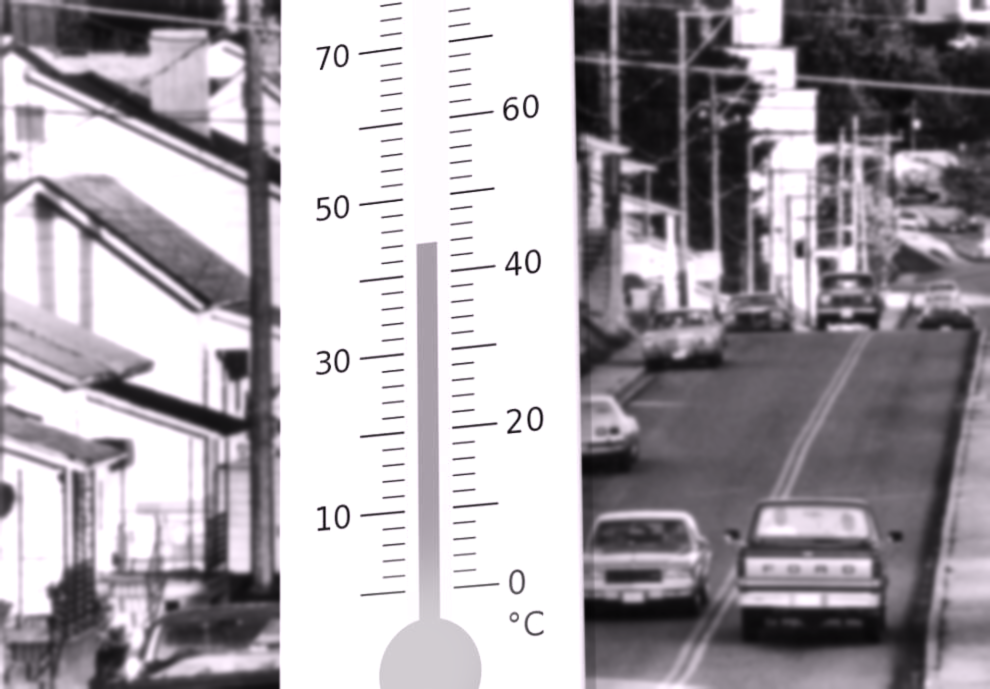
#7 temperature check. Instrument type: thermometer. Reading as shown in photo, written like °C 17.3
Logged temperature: °C 44
